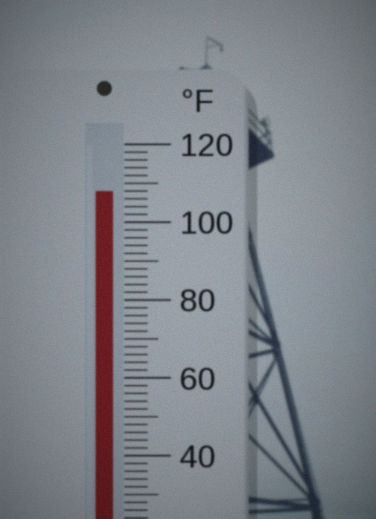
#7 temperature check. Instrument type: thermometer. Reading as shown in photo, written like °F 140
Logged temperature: °F 108
